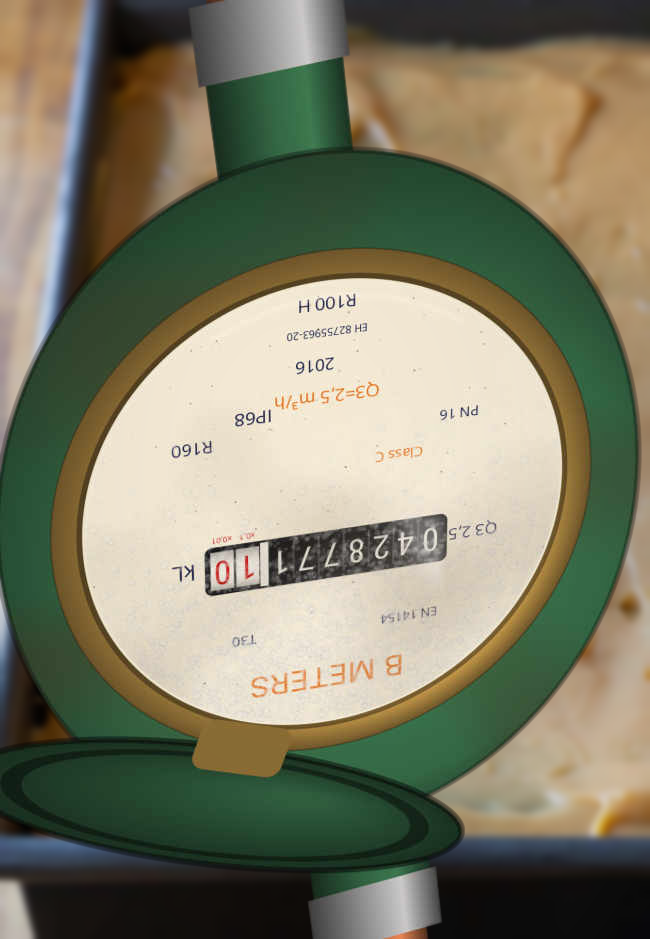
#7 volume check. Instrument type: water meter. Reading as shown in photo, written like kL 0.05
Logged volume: kL 428771.10
